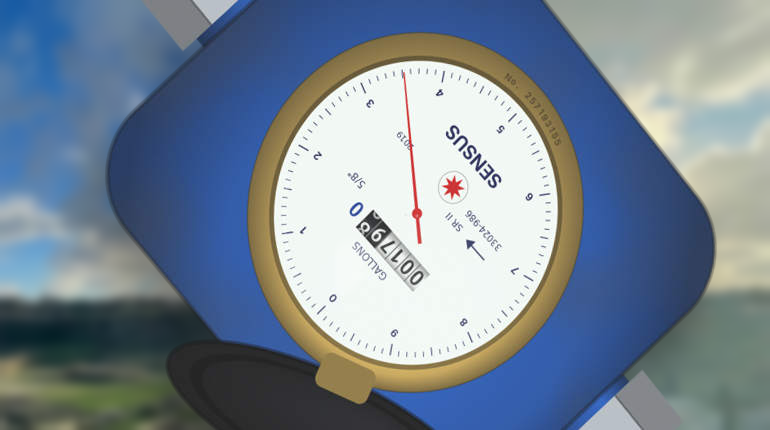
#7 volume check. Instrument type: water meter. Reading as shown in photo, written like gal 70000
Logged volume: gal 17983.5
